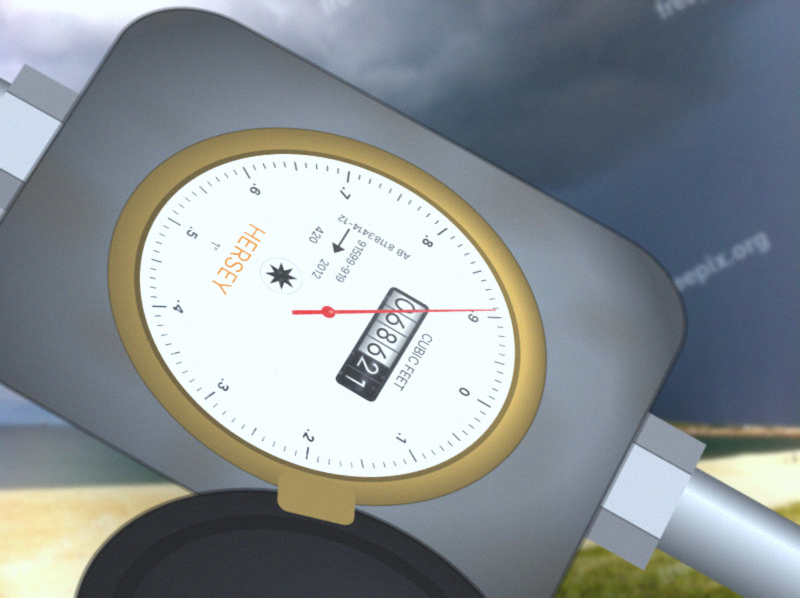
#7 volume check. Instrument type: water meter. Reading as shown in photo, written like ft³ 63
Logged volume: ft³ 68620.89
